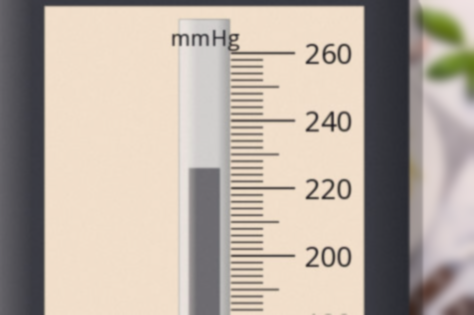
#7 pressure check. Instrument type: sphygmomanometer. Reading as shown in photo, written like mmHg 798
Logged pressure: mmHg 226
